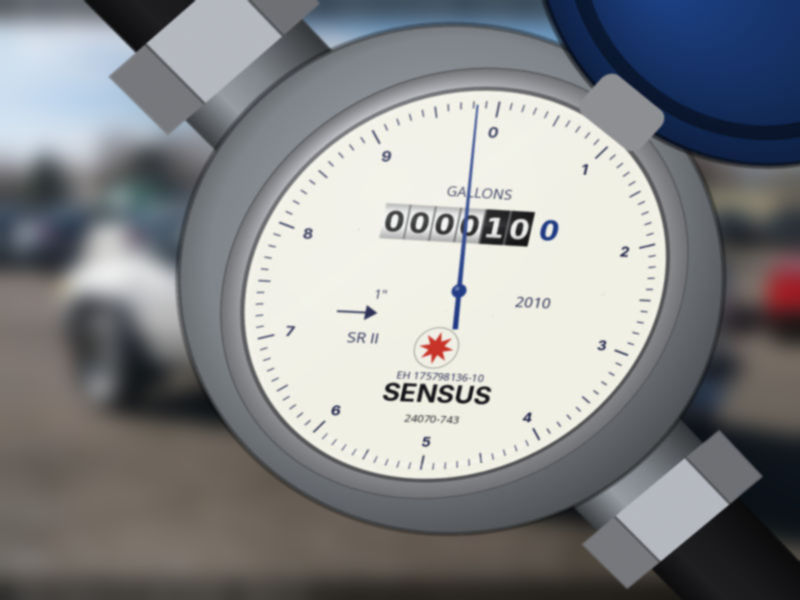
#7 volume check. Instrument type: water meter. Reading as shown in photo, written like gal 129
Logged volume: gal 99.8
